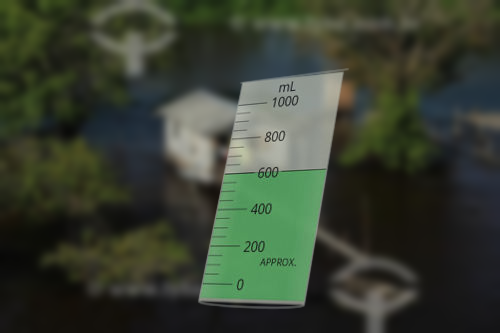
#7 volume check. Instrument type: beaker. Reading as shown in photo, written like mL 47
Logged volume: mL 600
